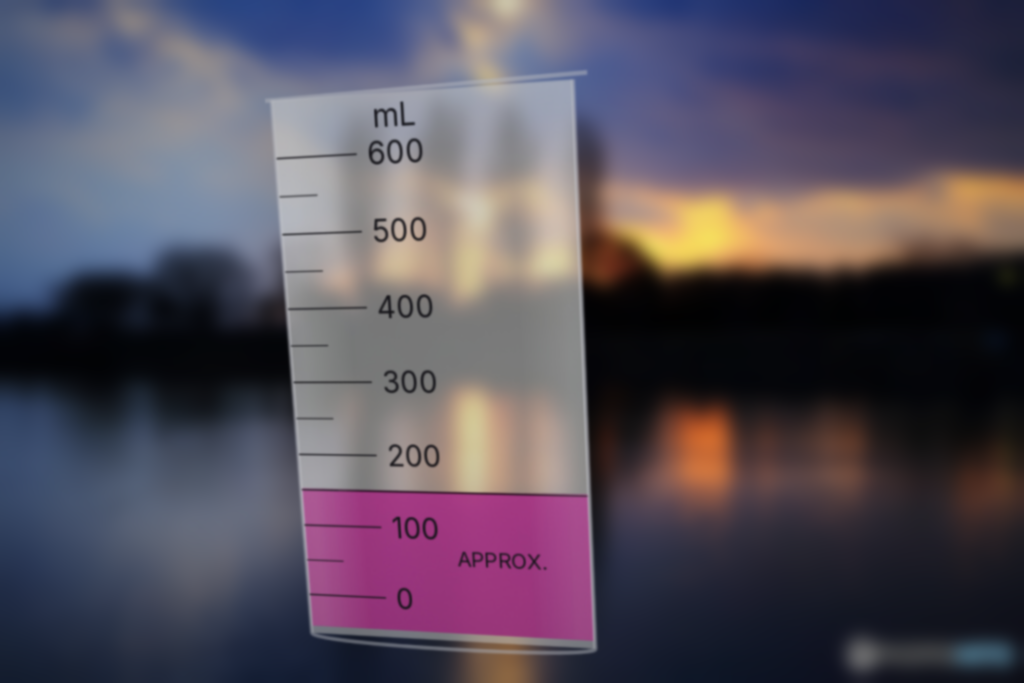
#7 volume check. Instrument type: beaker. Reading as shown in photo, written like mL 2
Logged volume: mL 150
